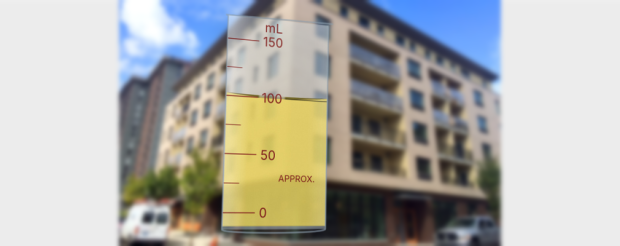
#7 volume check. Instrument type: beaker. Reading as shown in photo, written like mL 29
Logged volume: mL 100
